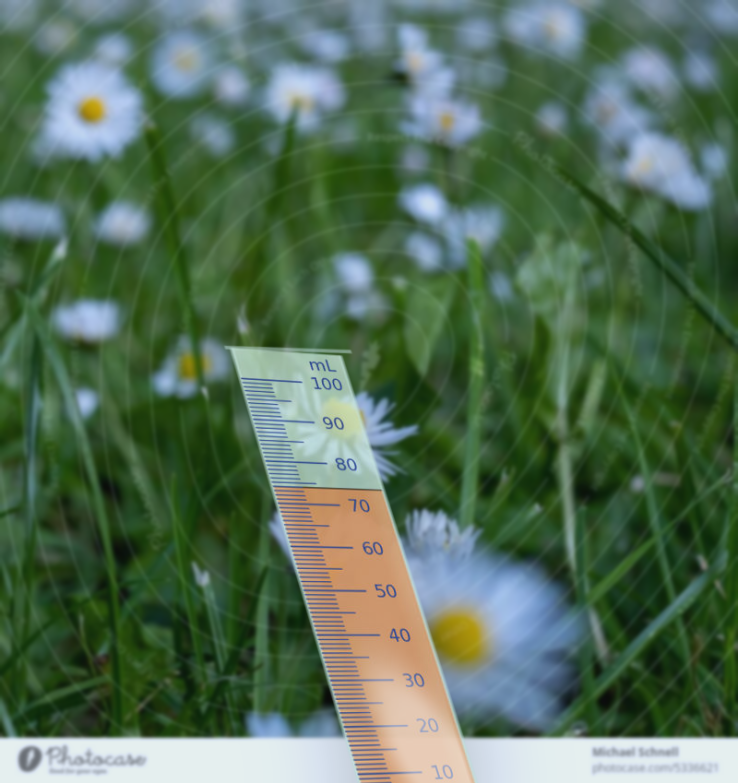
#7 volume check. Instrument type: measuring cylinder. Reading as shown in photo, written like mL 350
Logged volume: mL 74
